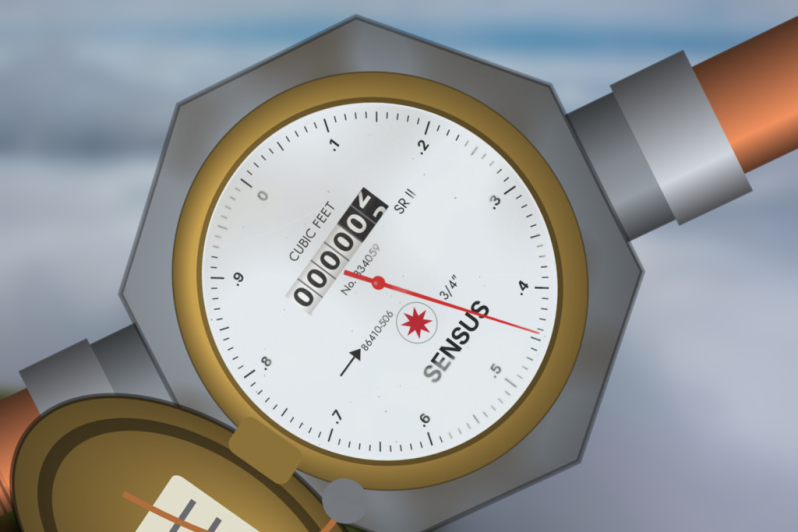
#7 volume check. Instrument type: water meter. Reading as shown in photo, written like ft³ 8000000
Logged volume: ft³ 2.44
